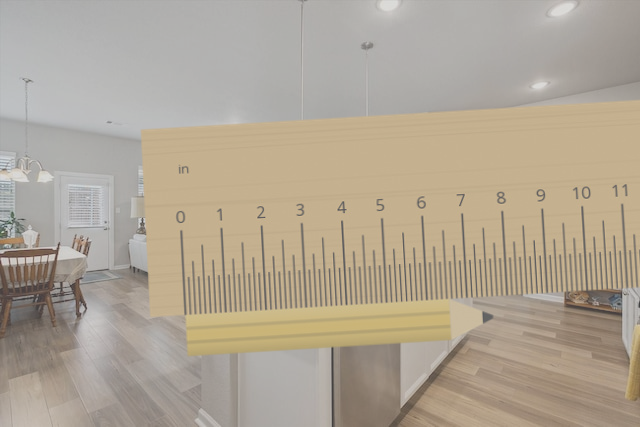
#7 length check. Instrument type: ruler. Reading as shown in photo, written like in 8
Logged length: in 7.625
